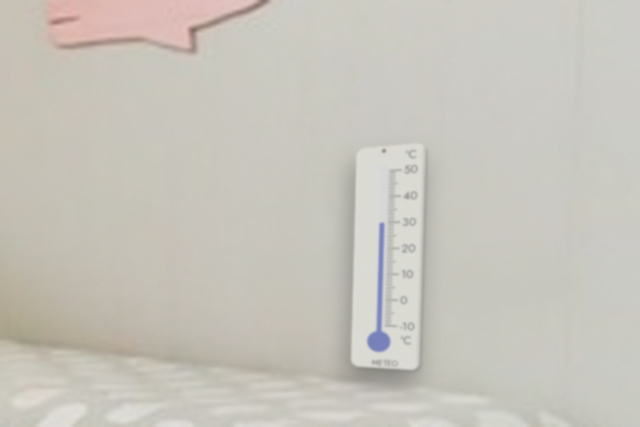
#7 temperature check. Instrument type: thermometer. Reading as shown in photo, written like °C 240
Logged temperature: °C 30
